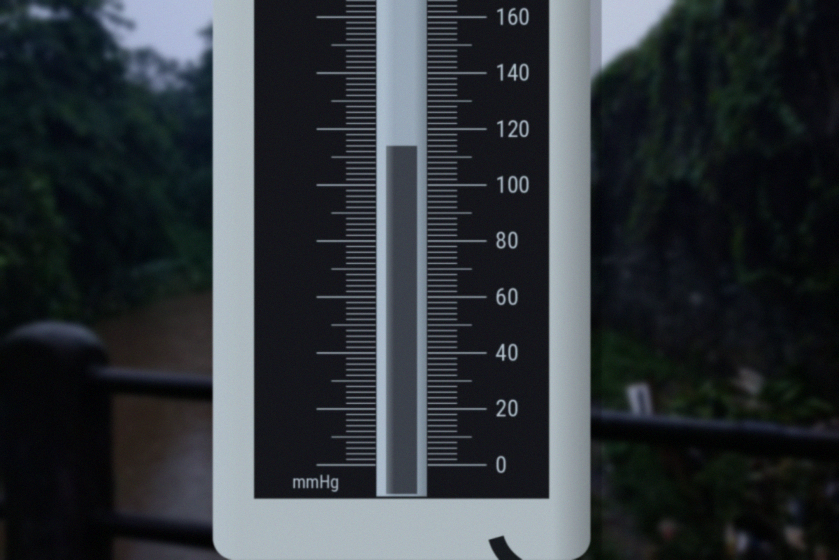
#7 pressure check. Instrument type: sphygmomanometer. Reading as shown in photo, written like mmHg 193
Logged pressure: mmHg 114
